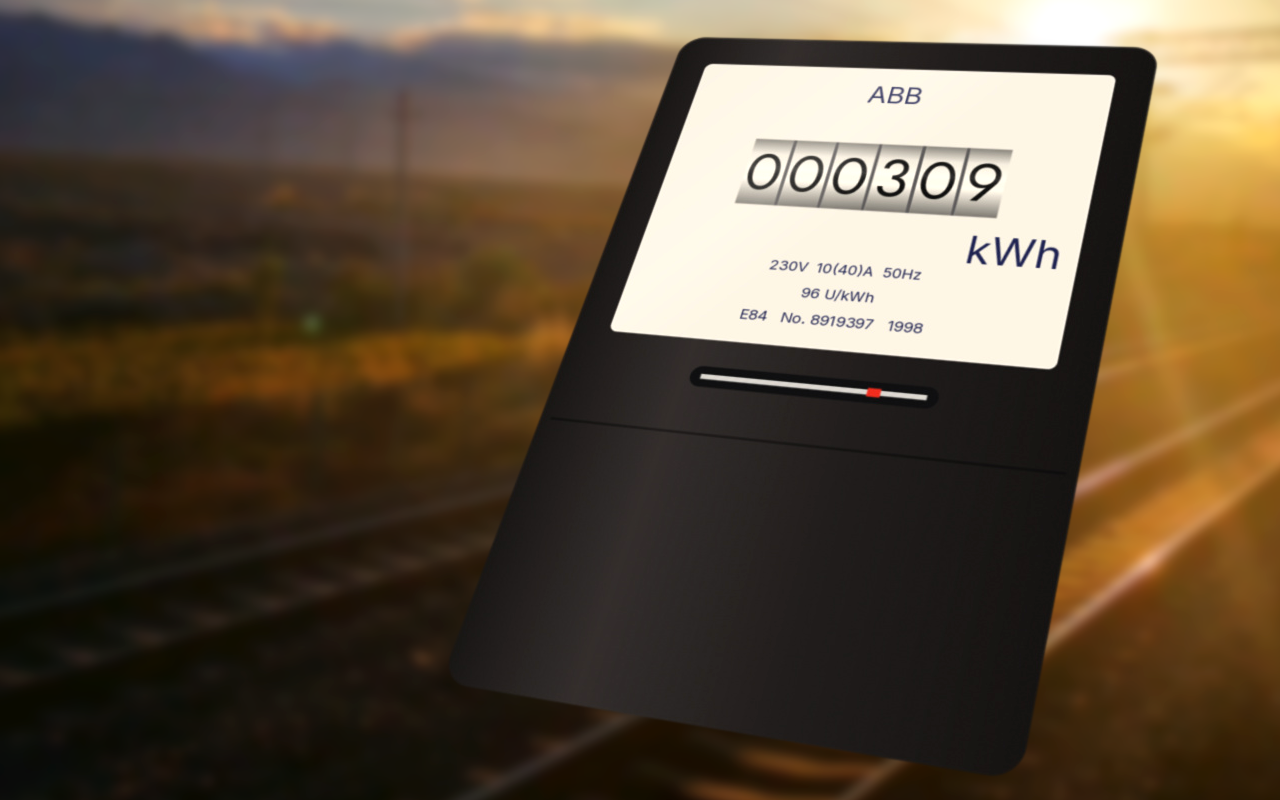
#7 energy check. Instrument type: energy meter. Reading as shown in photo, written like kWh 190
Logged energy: kWh 309
